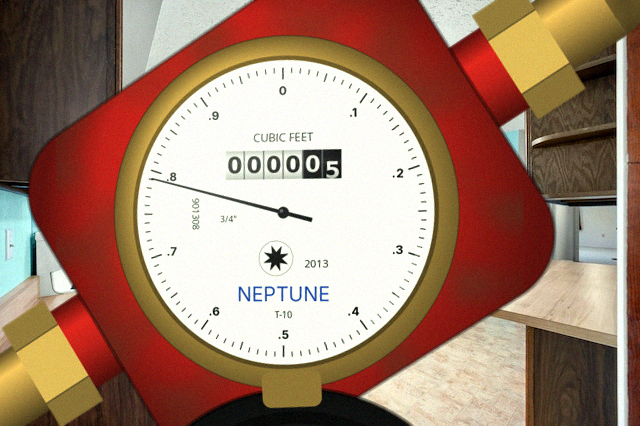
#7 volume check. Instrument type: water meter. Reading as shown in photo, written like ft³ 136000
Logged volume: ft³ 4.79
